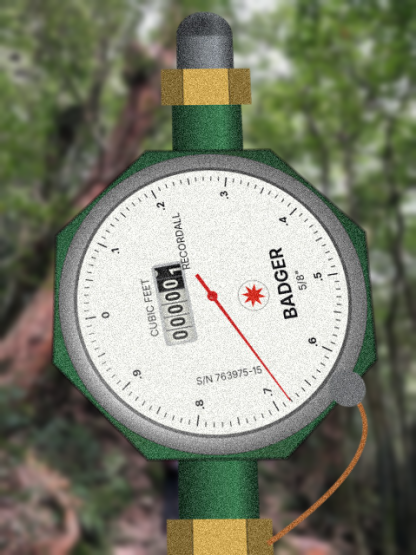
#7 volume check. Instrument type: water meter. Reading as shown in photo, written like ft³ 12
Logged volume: ft³ 0.68
